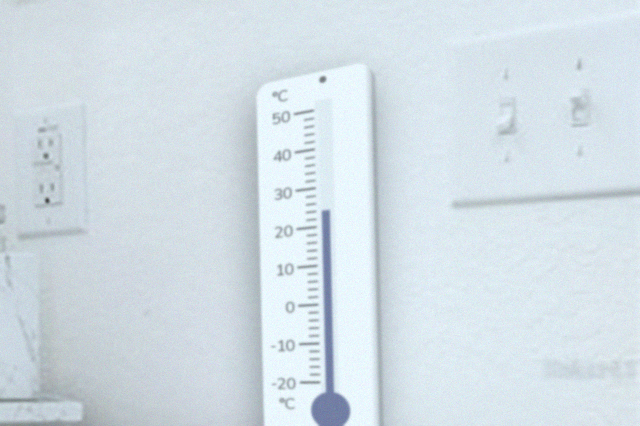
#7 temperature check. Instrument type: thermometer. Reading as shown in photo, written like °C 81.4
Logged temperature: °C 24
